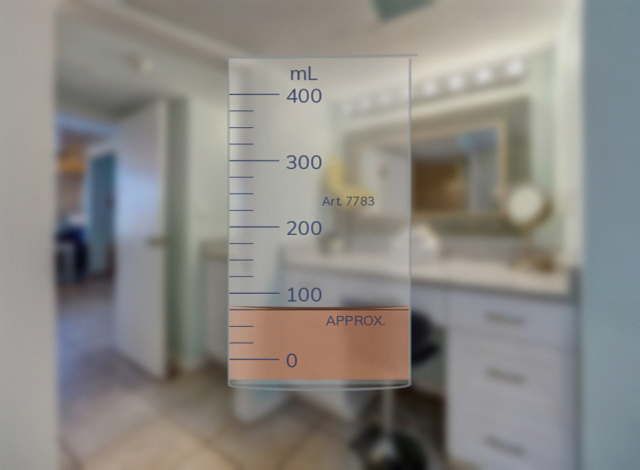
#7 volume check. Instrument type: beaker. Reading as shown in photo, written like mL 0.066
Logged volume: mL 75
